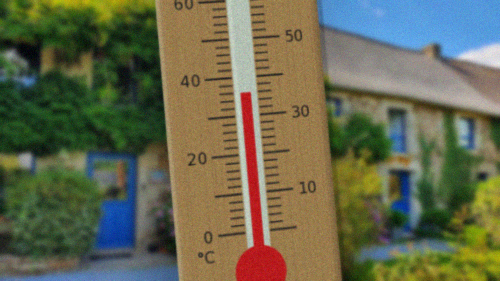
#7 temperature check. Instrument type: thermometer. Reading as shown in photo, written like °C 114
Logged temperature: °C 36
